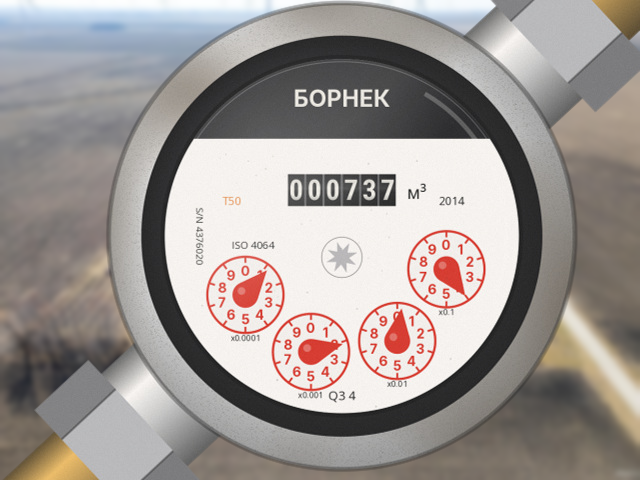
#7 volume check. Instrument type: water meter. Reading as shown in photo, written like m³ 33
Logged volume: m³ 737.4021
